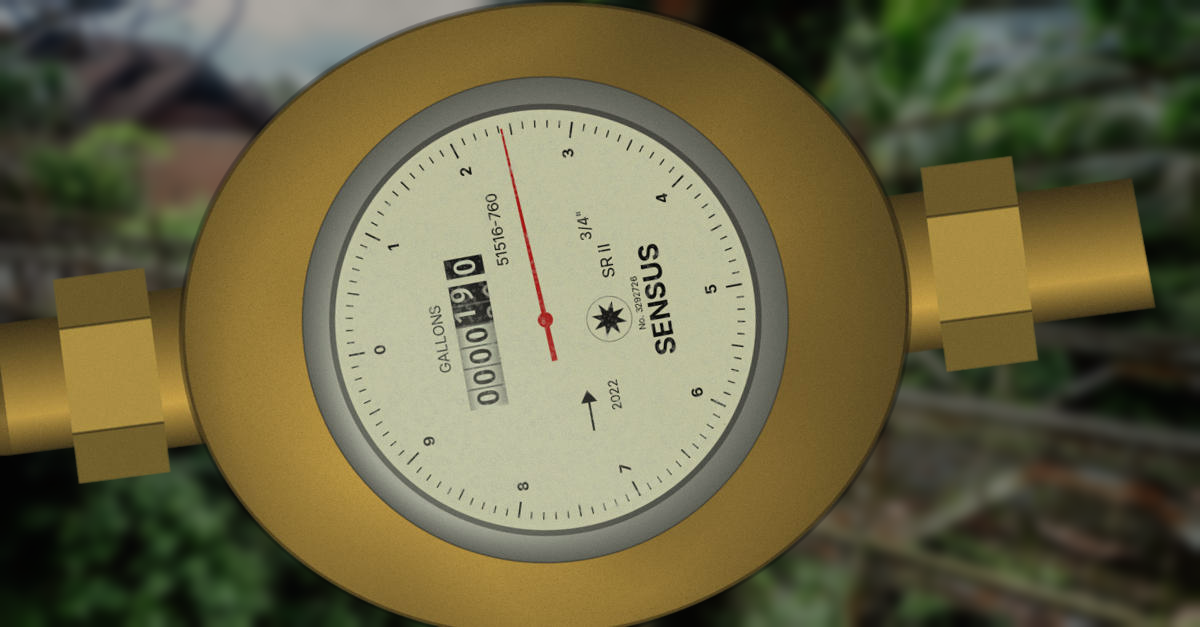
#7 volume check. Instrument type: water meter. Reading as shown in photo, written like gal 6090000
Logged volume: gal 192.4
